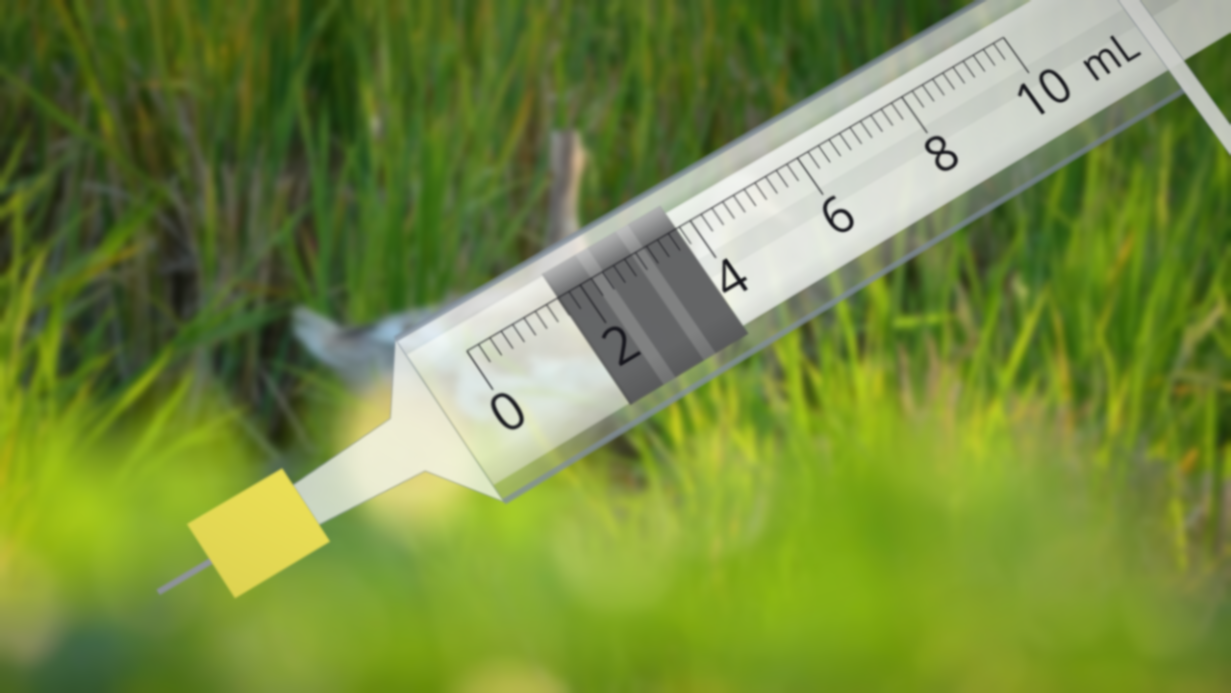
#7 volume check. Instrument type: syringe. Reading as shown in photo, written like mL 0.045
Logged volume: mL 1.6
